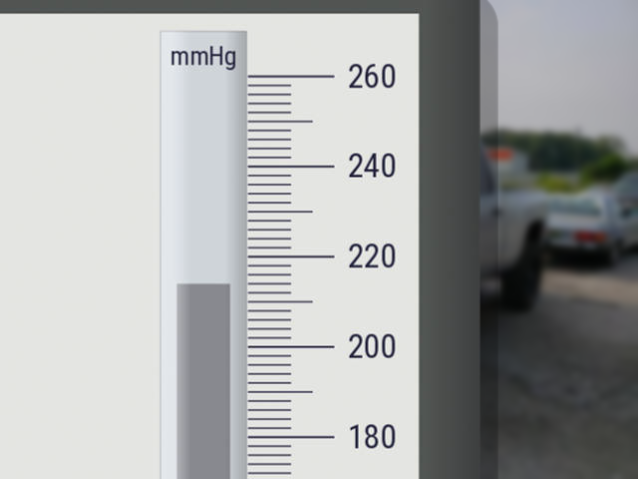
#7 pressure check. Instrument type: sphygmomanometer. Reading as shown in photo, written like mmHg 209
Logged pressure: mmHg 214
